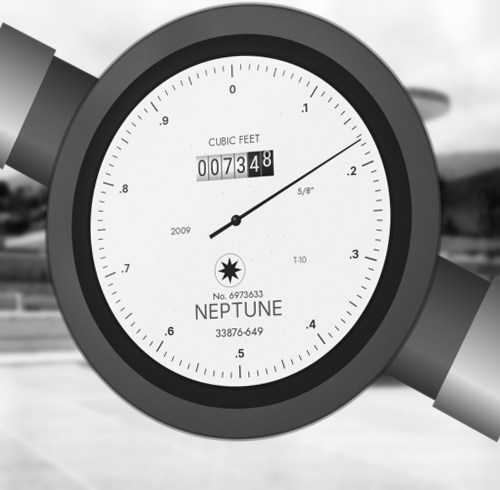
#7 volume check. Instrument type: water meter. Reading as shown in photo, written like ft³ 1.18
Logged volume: ft³ 7348.17
